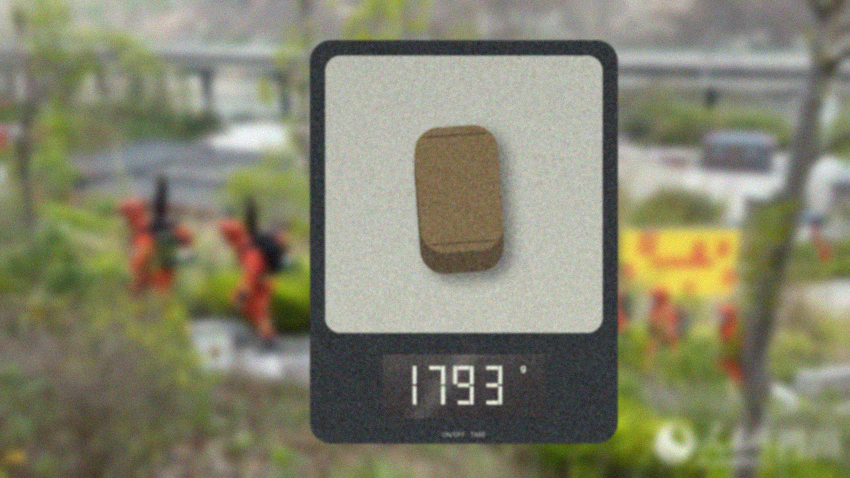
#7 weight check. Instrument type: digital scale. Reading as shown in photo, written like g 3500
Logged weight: g 1793
